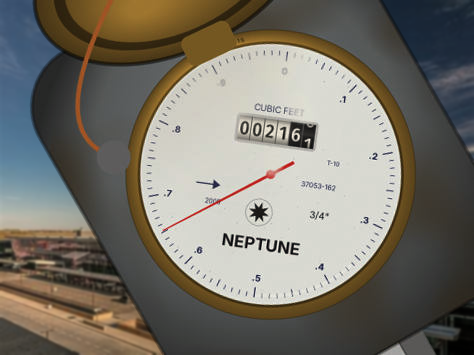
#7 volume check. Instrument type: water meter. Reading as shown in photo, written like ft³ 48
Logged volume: ft³ 2160.65
